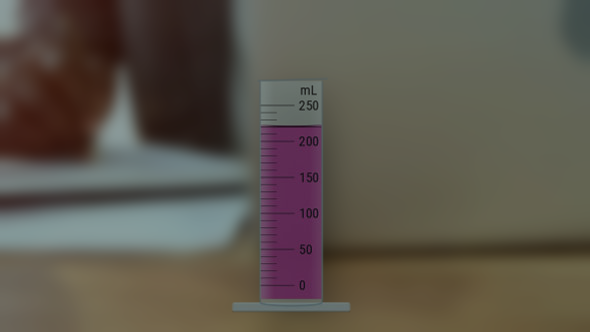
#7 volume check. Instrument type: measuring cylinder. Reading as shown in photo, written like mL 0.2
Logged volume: mL 220
